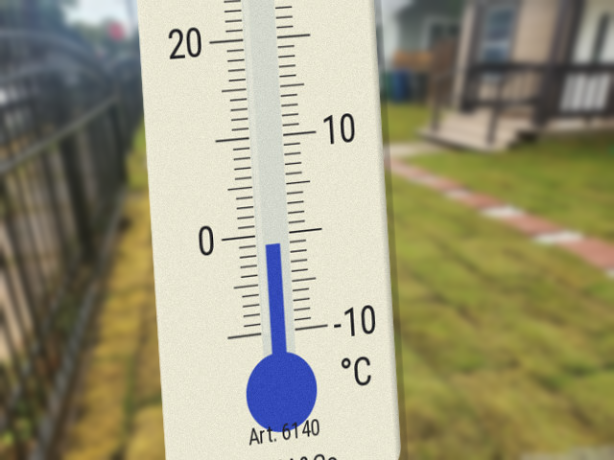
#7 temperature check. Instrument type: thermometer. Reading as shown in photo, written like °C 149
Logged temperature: °C -1
